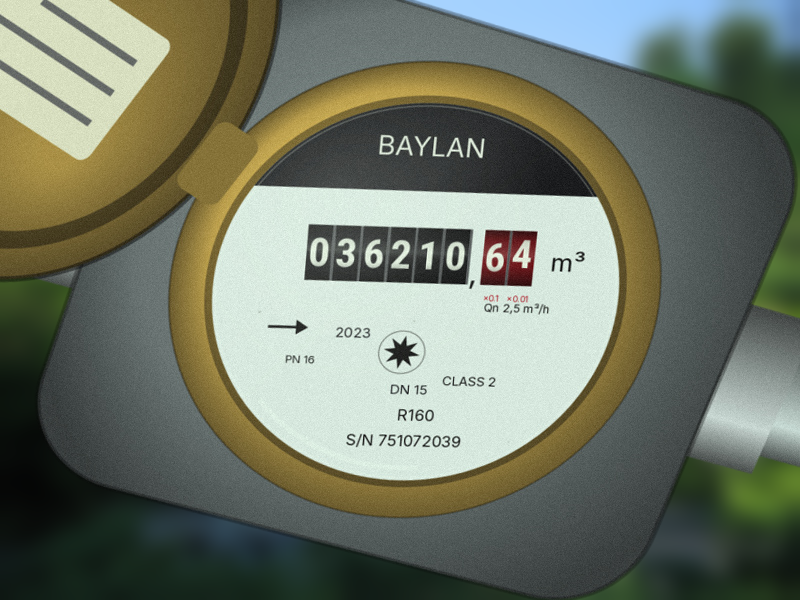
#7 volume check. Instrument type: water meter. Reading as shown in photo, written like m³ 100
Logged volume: m³ 36210.64
